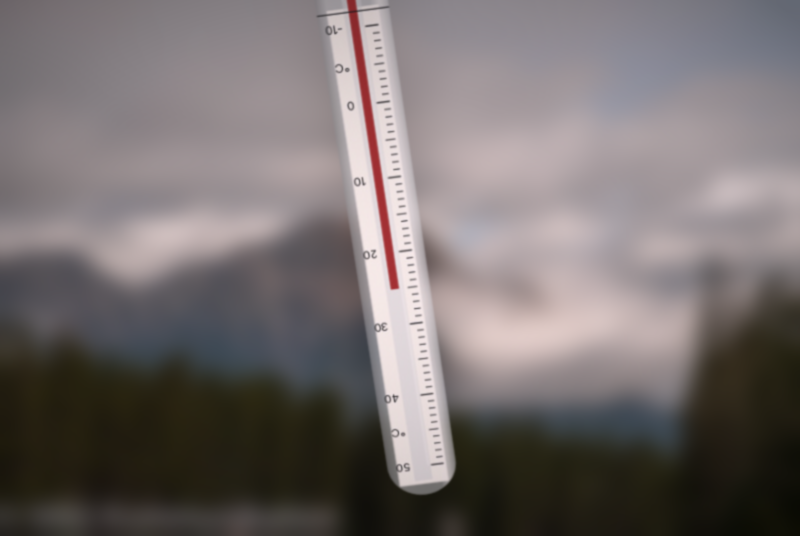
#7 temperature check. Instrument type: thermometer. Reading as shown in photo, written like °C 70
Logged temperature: °C 25
